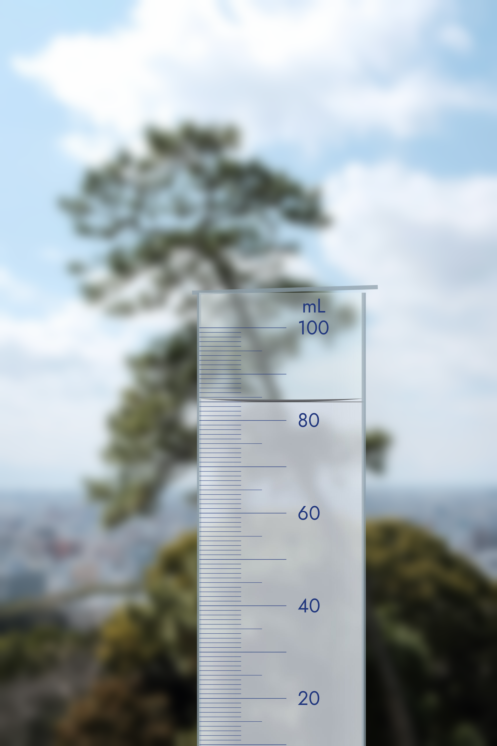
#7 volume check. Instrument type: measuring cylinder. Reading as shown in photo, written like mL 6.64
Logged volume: mL 84
